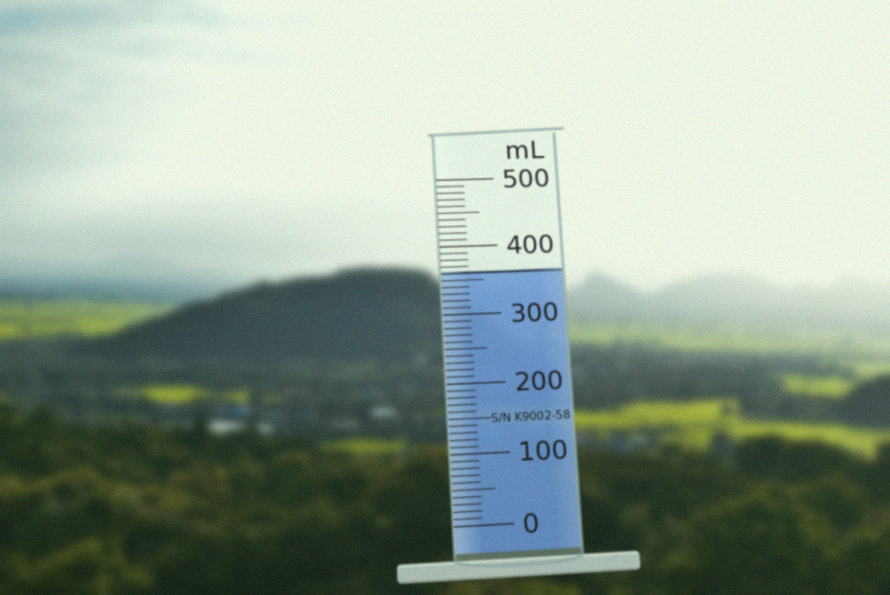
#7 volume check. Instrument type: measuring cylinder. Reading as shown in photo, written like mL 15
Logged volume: mL 360
